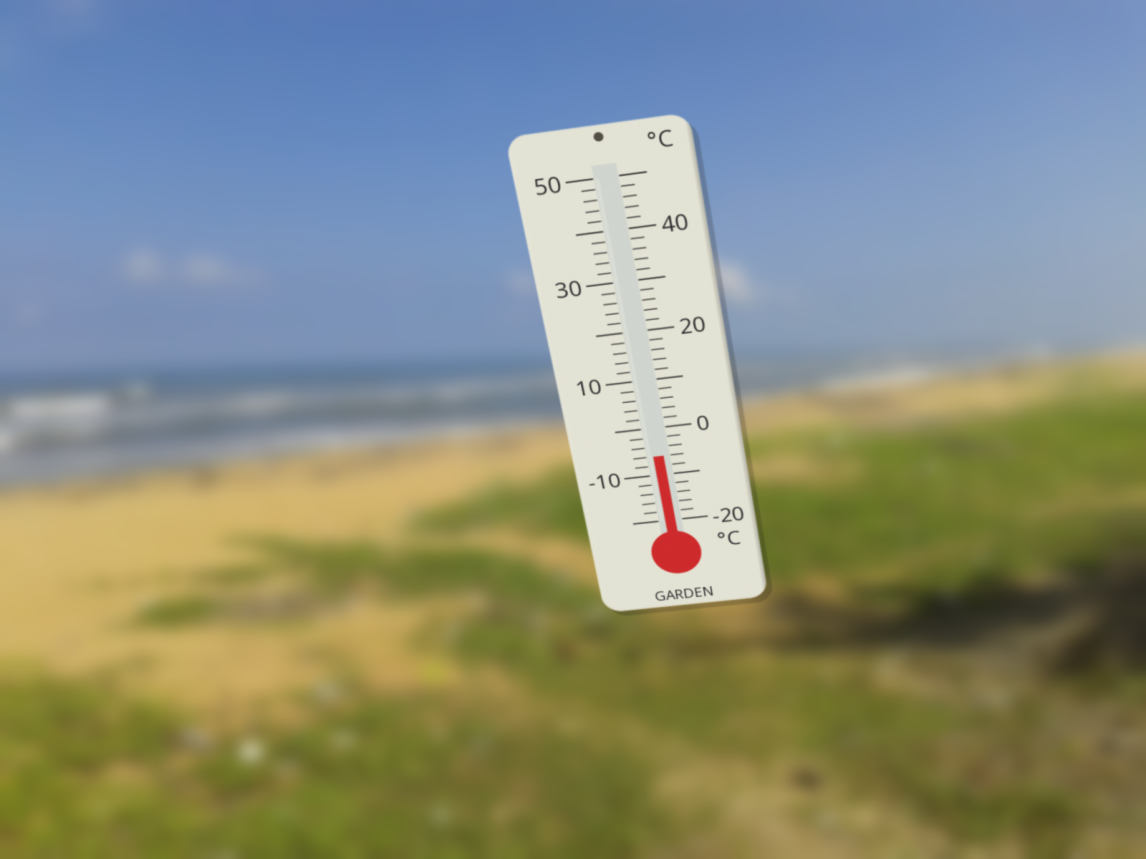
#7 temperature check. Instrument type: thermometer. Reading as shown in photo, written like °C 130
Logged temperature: °C -6
